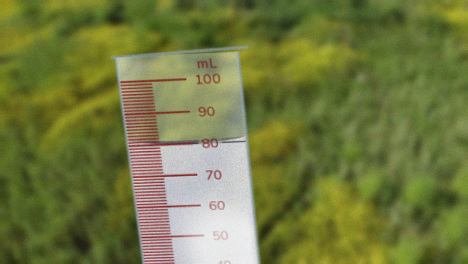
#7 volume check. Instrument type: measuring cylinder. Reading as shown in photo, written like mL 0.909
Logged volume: mL 80
